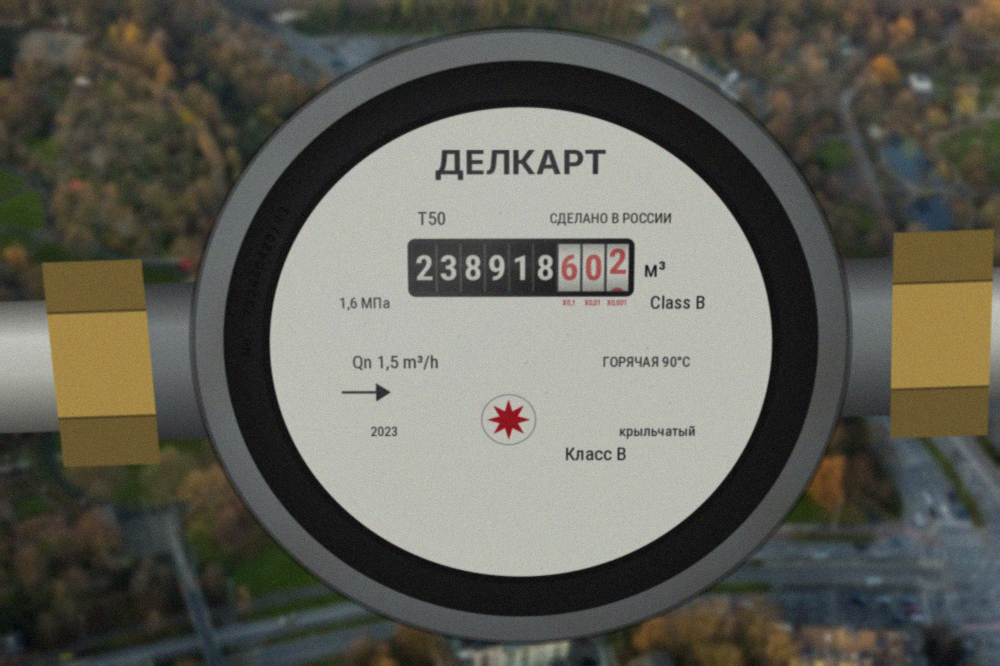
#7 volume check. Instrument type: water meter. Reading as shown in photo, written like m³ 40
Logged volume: m³ 238918.602
